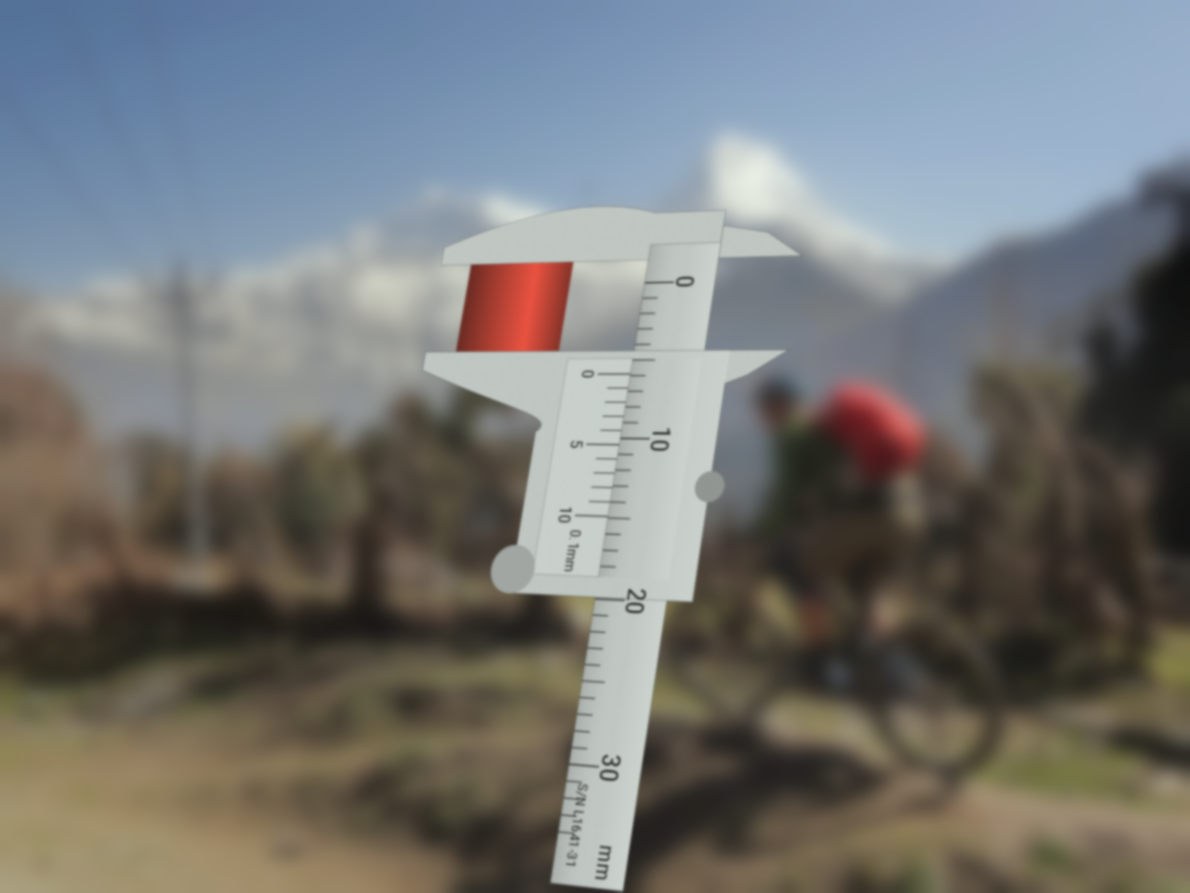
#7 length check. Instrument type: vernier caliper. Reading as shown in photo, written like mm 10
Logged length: mm 5.9
